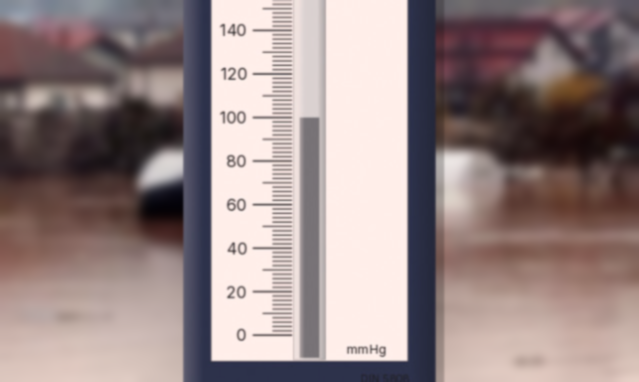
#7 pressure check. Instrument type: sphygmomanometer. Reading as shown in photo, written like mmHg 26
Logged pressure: mmHg 100
